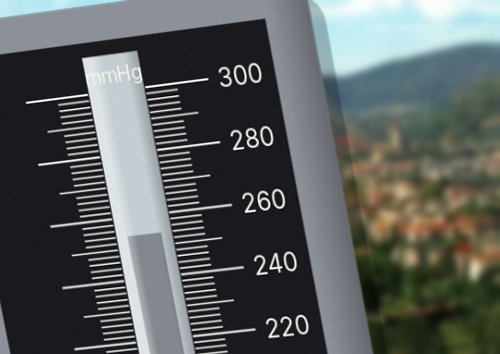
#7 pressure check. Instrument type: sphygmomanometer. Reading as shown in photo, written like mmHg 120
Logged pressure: mmHg 254
